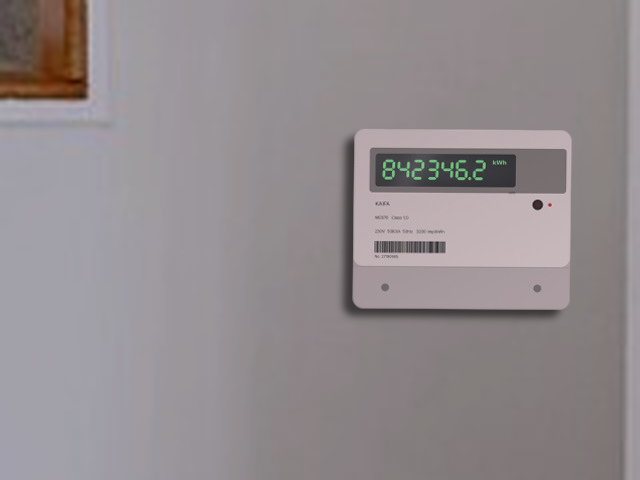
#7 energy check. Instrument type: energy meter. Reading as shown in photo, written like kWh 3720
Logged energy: kWh 842346.2
